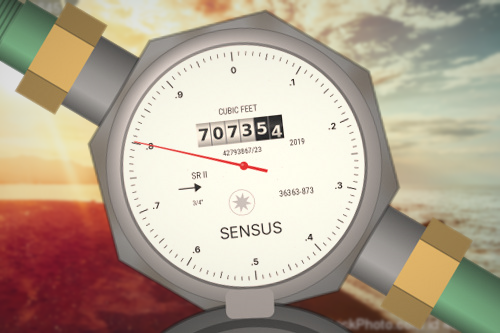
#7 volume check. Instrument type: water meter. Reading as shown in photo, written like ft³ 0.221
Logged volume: ft³ 707353.80
